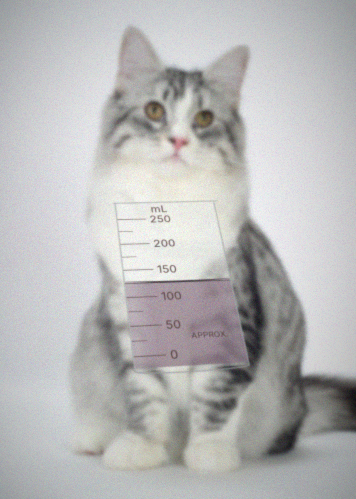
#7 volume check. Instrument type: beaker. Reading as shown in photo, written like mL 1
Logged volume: mL 125
